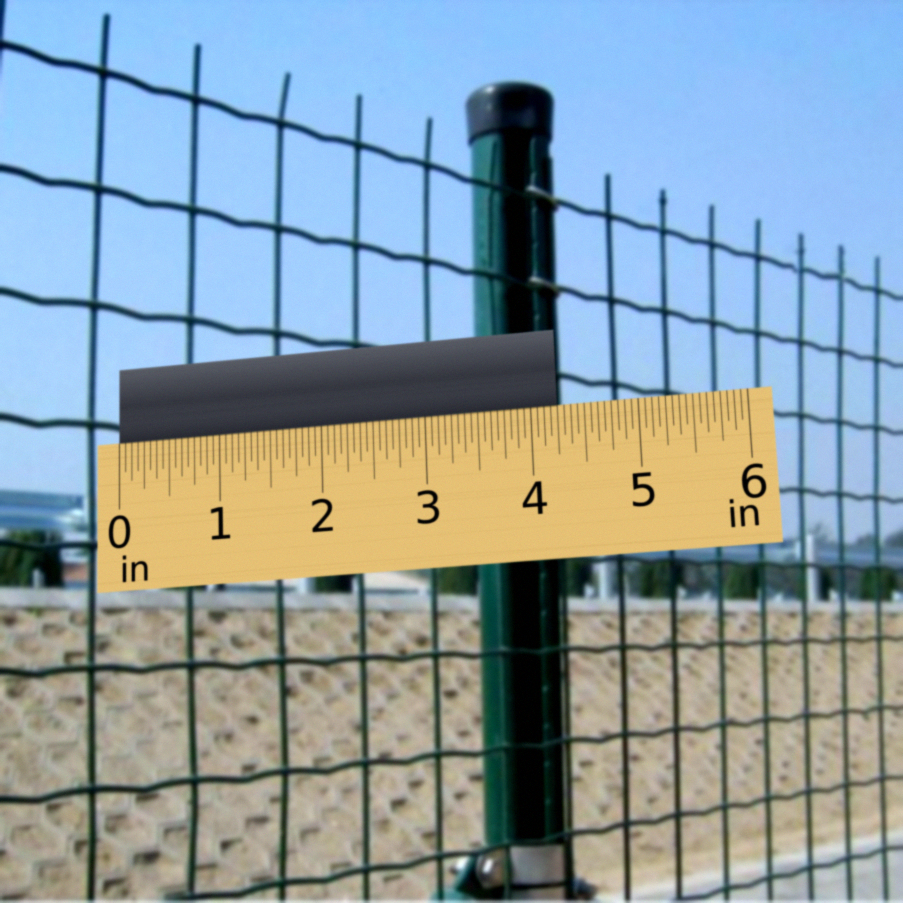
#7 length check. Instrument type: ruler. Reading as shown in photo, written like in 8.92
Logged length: in 4.25
